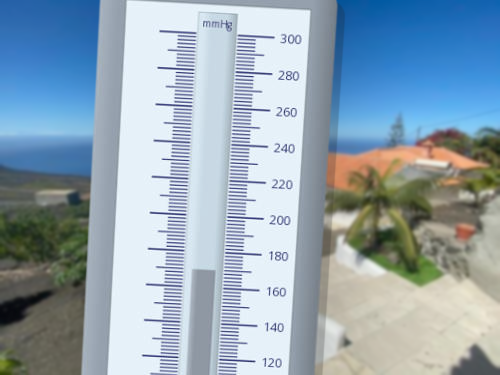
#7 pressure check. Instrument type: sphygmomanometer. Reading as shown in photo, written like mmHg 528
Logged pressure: mmHg 170
